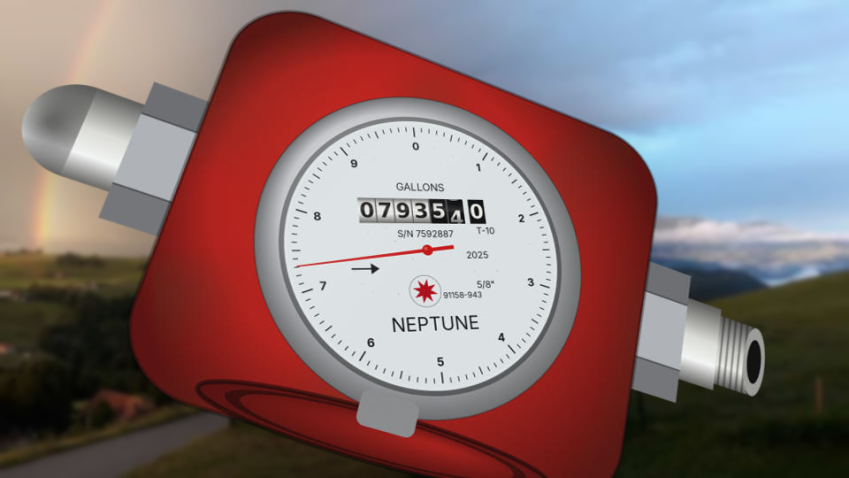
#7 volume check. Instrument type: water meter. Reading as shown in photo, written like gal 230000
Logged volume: gal 793537.3
